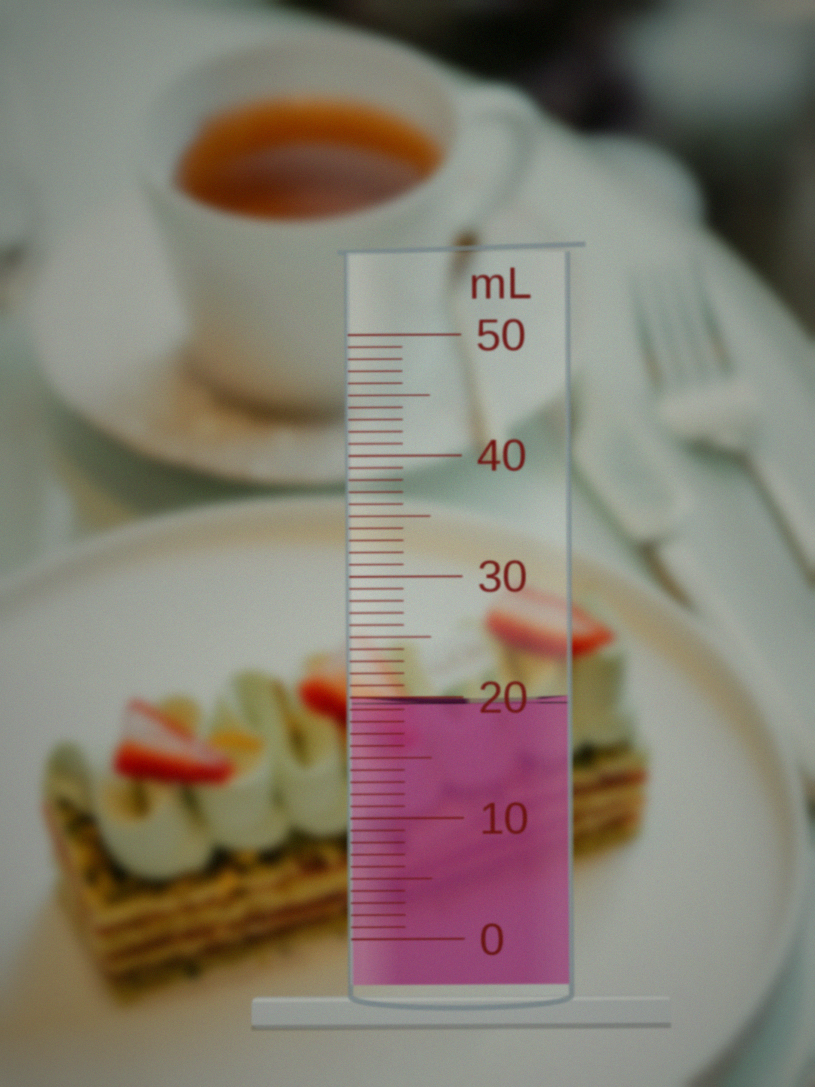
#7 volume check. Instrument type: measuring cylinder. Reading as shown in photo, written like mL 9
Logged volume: mL 19.5
